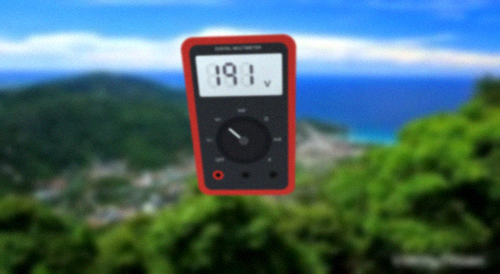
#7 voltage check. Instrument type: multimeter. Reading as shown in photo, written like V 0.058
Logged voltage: V 191
